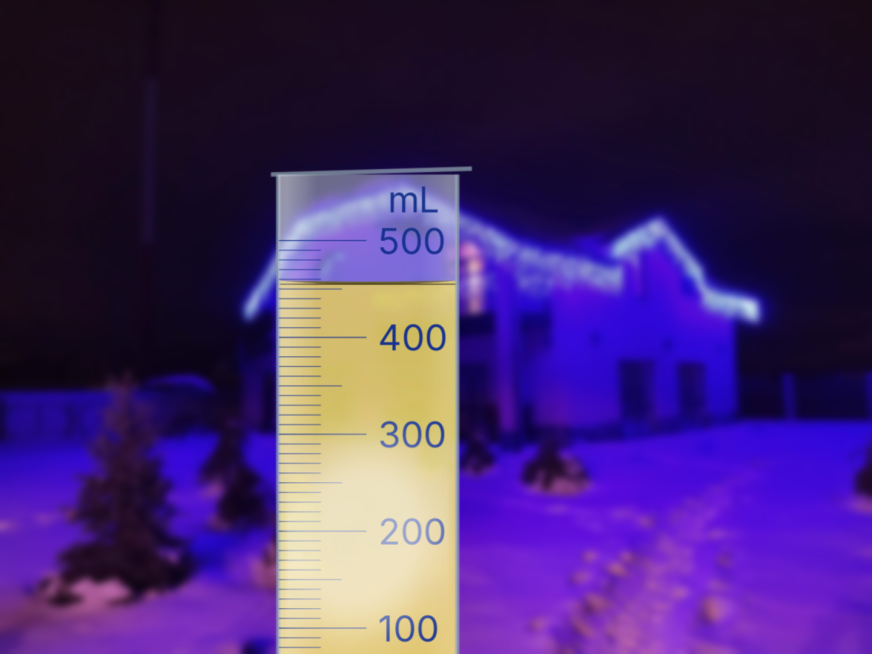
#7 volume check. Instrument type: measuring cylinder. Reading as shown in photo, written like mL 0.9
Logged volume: mL 455
